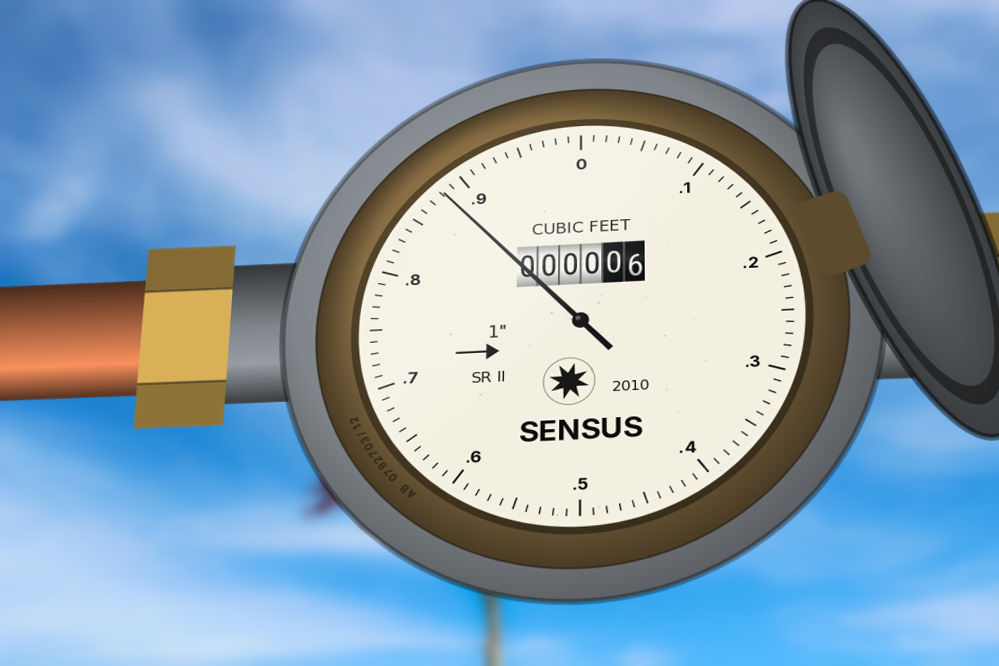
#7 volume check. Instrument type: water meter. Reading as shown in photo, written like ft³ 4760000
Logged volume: ft³ 5.88
